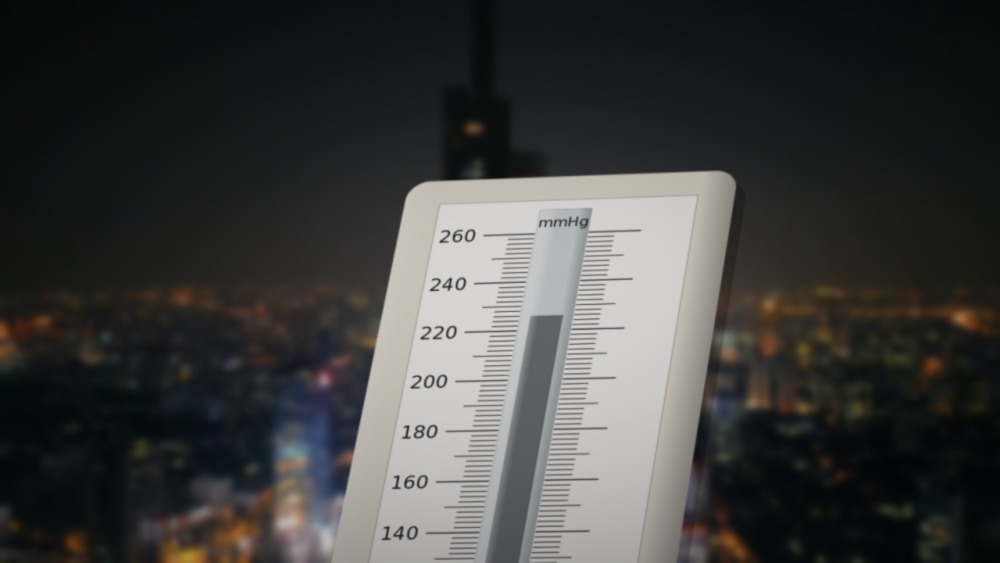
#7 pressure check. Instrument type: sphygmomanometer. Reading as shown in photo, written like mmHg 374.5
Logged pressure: mmHg 226
